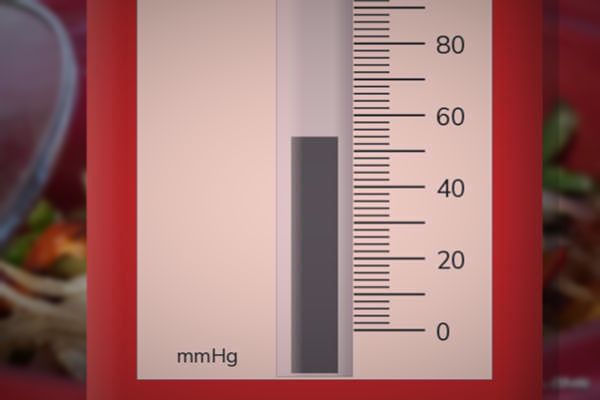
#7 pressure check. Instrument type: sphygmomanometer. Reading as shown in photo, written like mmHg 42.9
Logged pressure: mmHg 54
